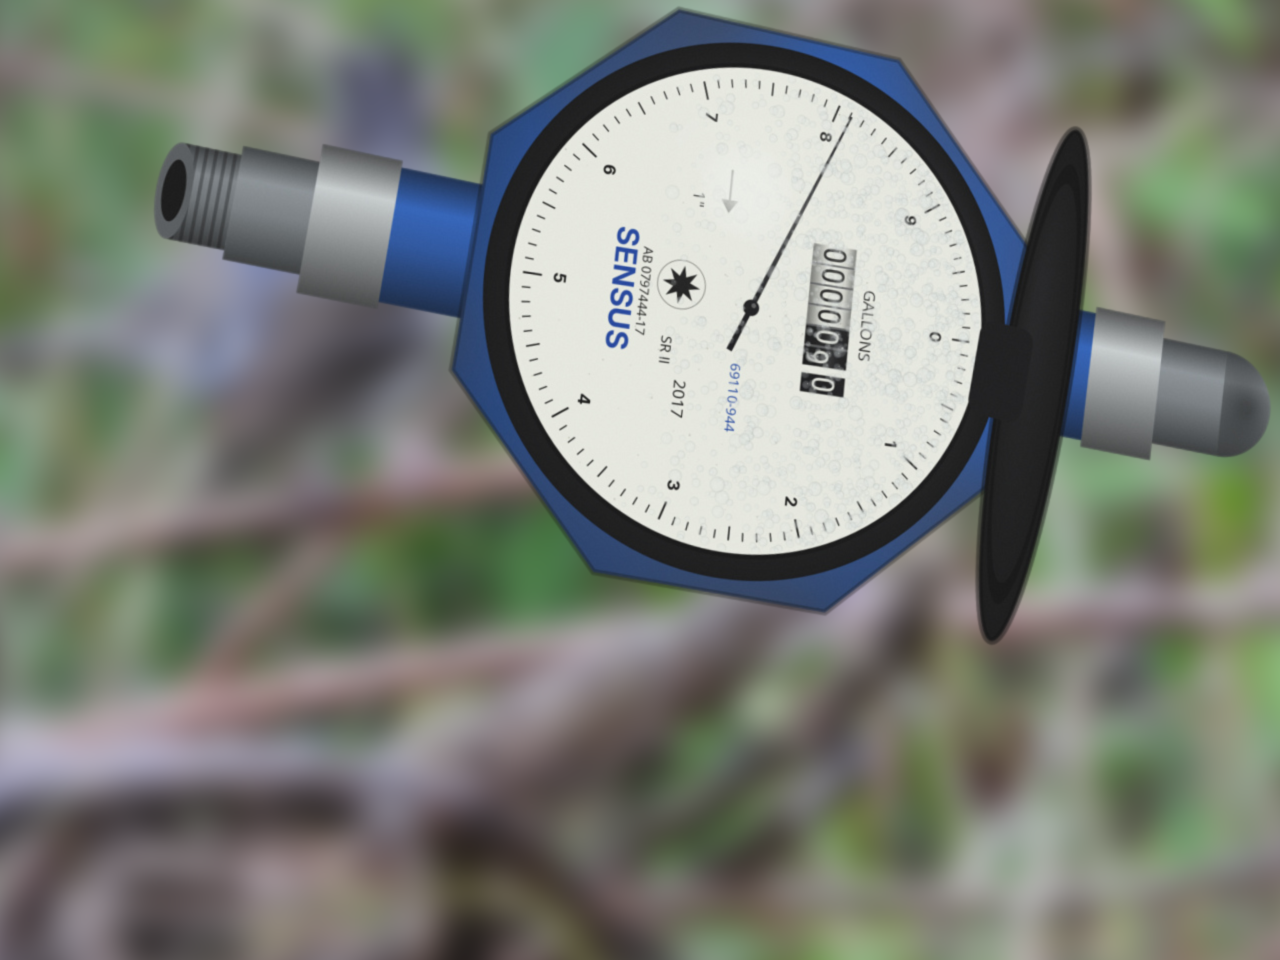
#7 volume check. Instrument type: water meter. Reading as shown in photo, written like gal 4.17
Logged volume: gal 88.1
